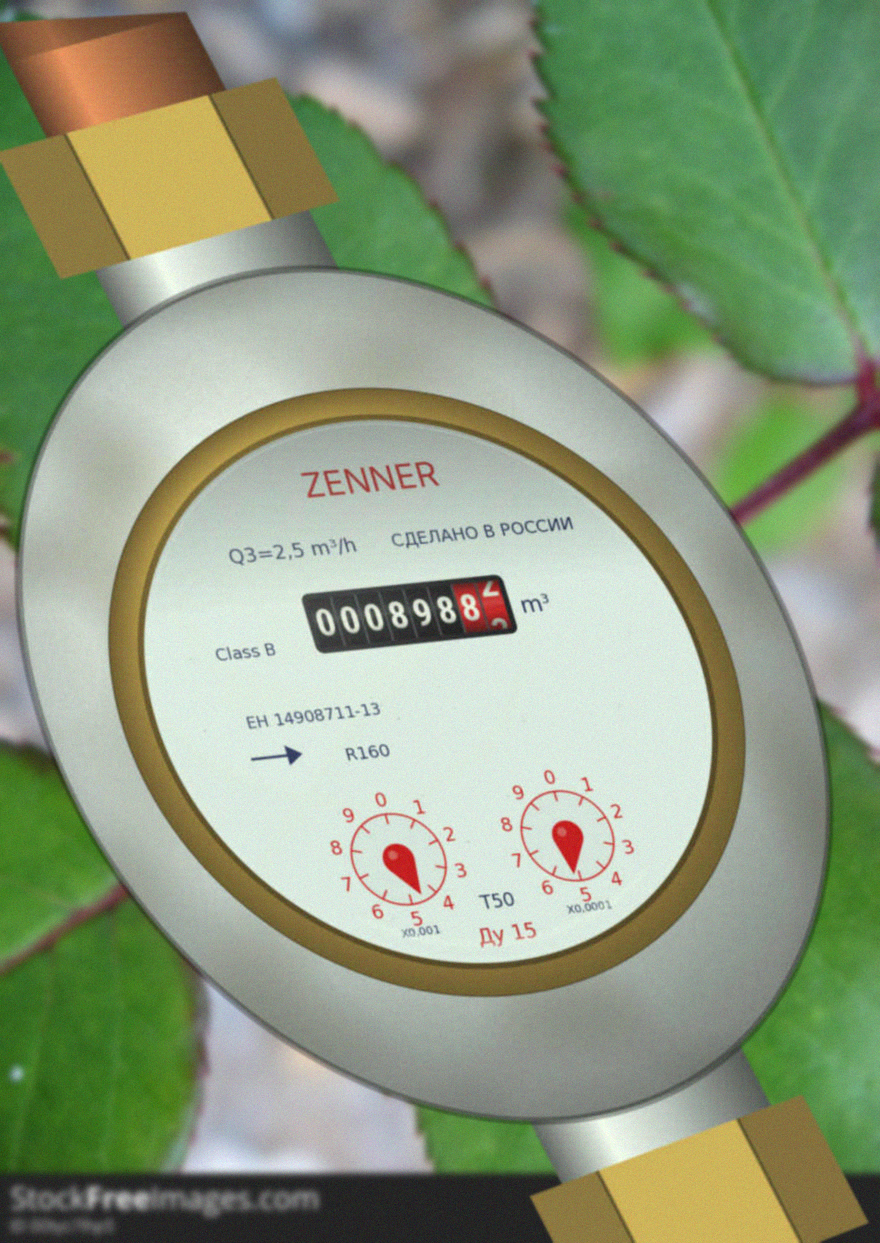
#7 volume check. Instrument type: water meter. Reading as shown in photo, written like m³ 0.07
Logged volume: m³ 898.8245
